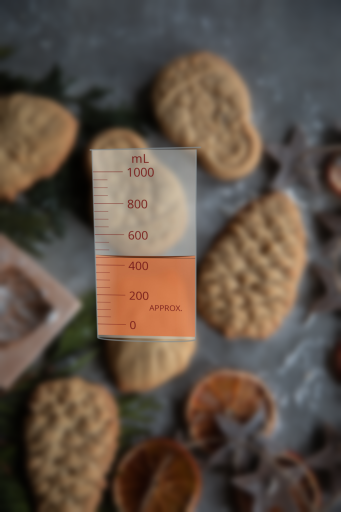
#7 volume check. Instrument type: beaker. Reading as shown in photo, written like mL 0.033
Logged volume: mL 450
